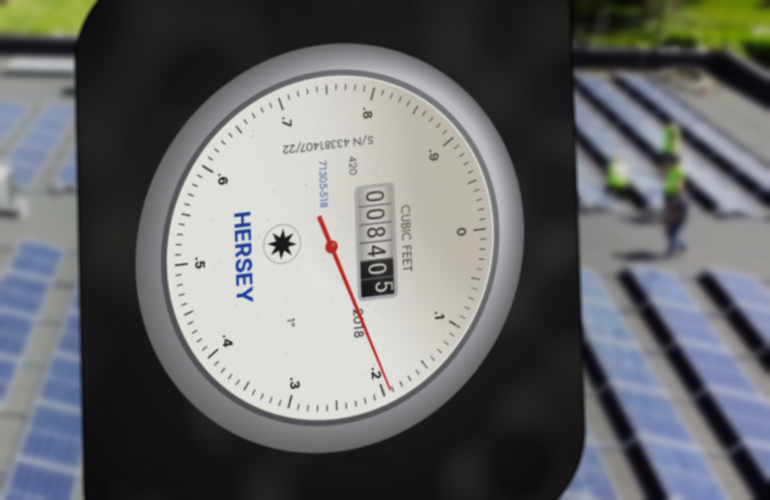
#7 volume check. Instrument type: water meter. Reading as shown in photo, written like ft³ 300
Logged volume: ft³ 8405.19
